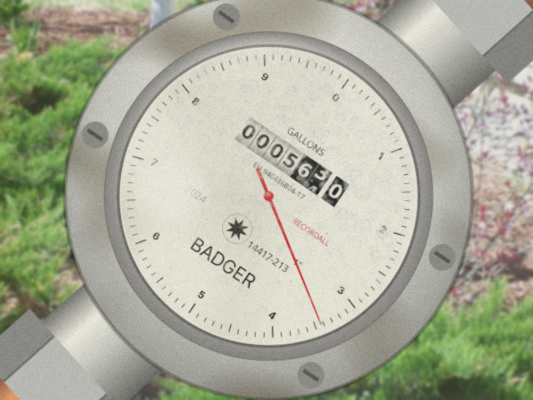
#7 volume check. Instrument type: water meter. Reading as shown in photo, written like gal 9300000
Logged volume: gal 5633.4
